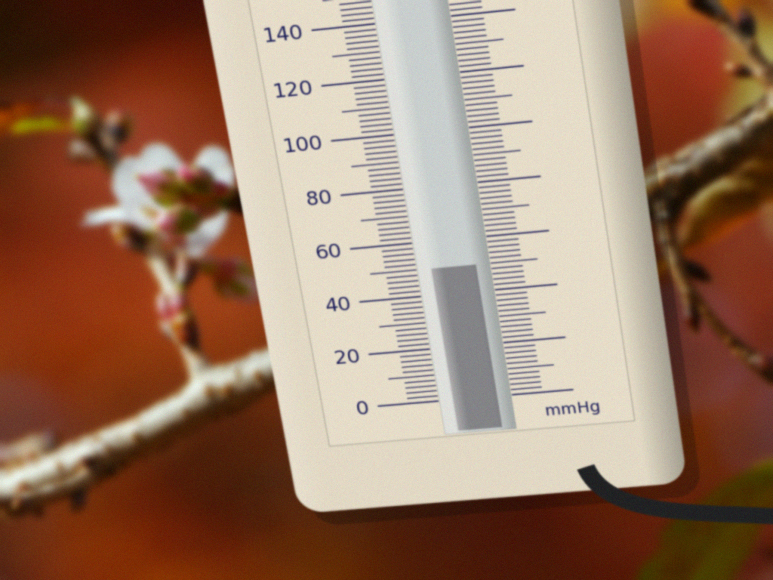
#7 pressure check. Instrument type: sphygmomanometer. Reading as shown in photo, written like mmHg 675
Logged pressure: mmHg 50
